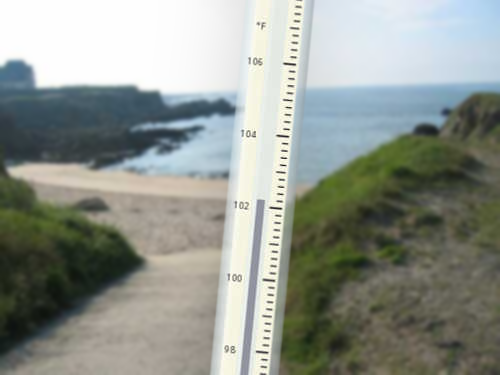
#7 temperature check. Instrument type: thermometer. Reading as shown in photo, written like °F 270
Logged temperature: °F 102.2
